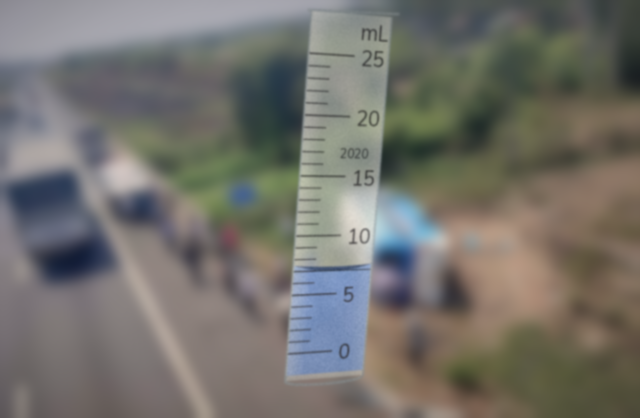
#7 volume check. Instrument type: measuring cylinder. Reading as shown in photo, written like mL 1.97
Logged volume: mL 7
